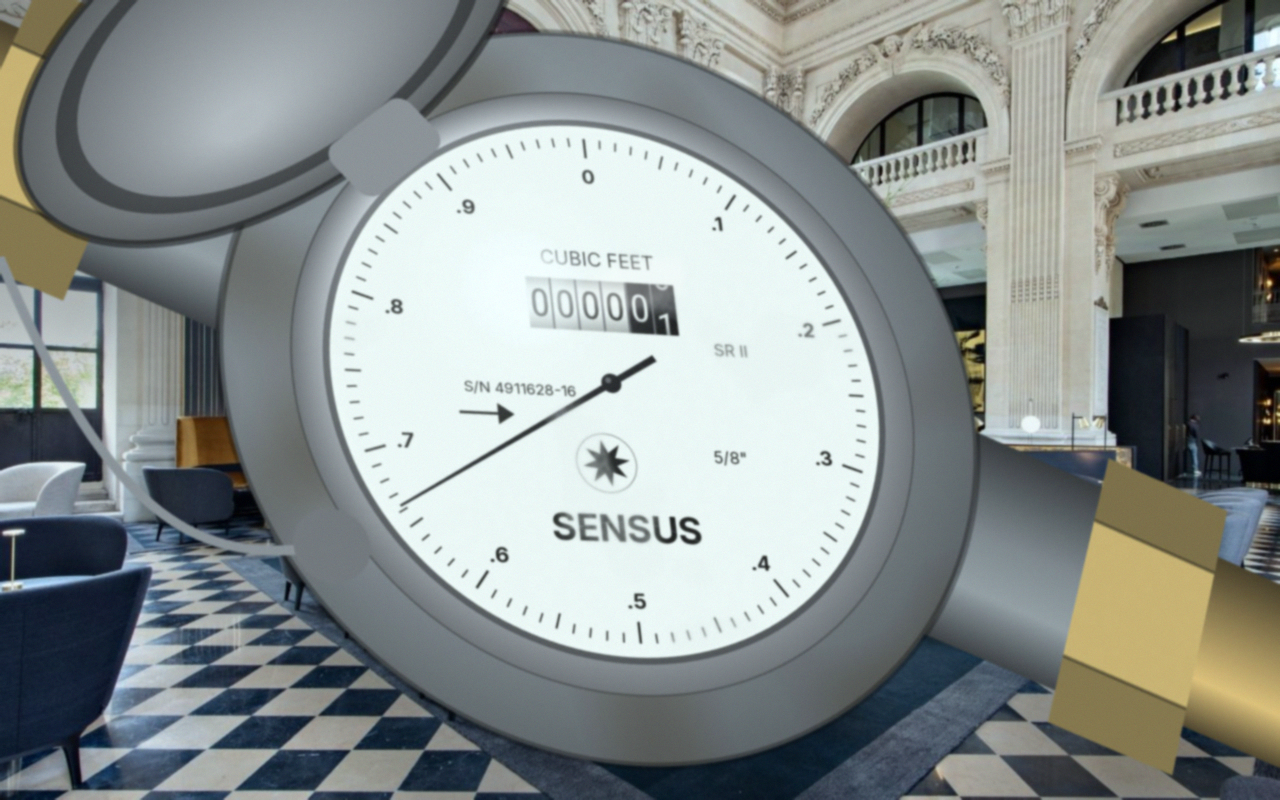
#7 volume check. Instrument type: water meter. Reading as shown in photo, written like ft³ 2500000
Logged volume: ft³ 0.66
